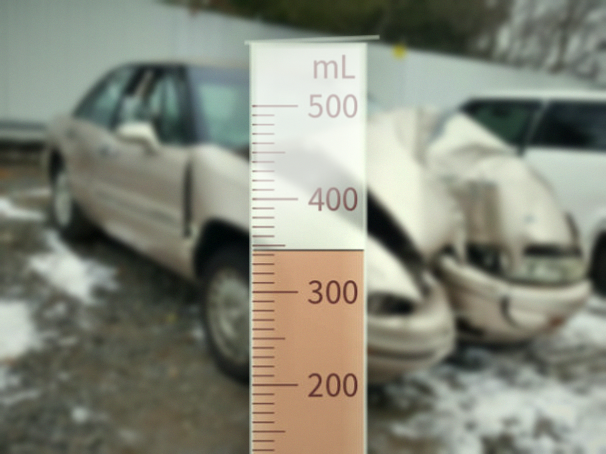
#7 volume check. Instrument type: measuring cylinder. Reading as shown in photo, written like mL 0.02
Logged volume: mL 345
